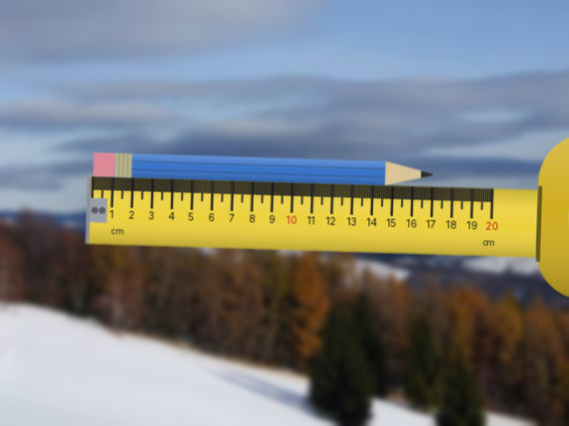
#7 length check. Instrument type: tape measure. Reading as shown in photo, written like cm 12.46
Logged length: cm 17
